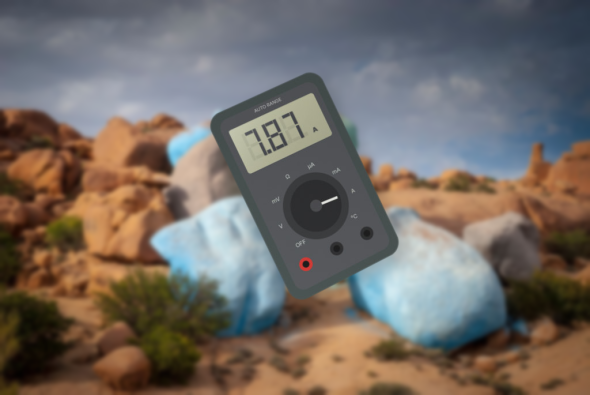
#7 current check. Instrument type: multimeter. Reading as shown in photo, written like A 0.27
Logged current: A 7.87
